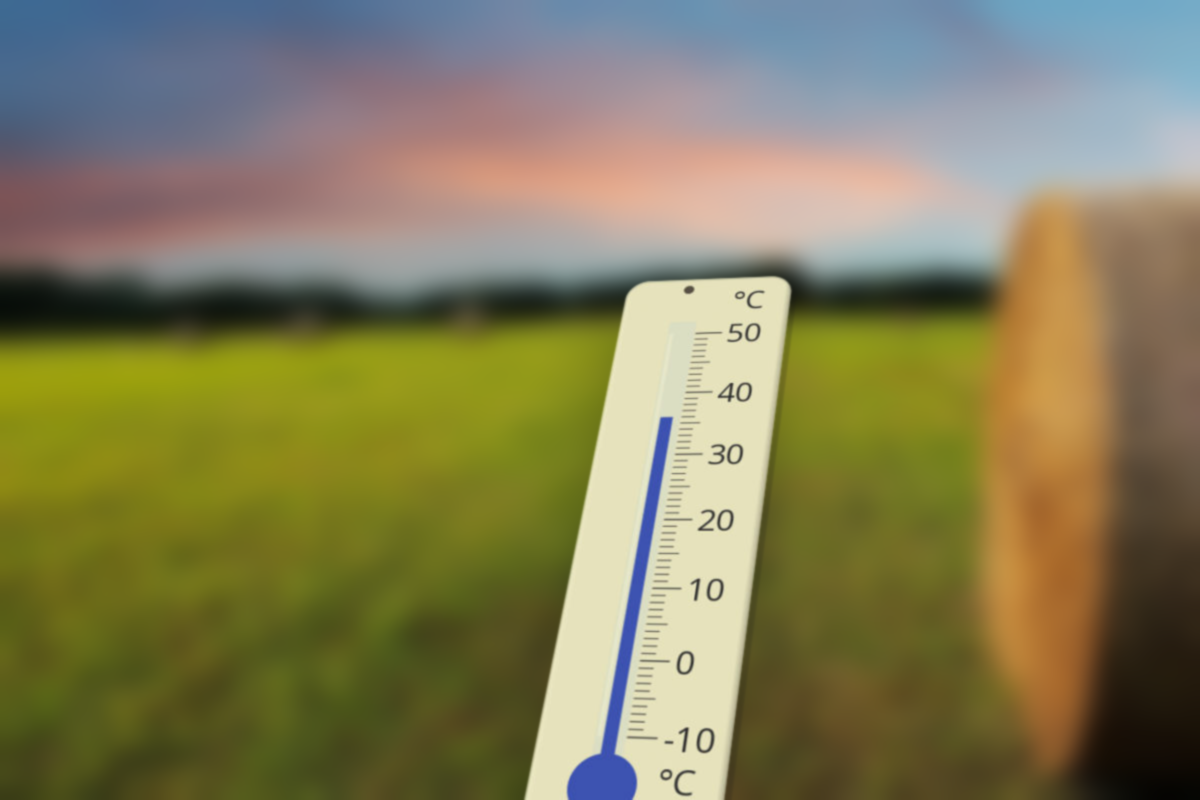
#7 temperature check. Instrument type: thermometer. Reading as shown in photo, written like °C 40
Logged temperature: °C 36
